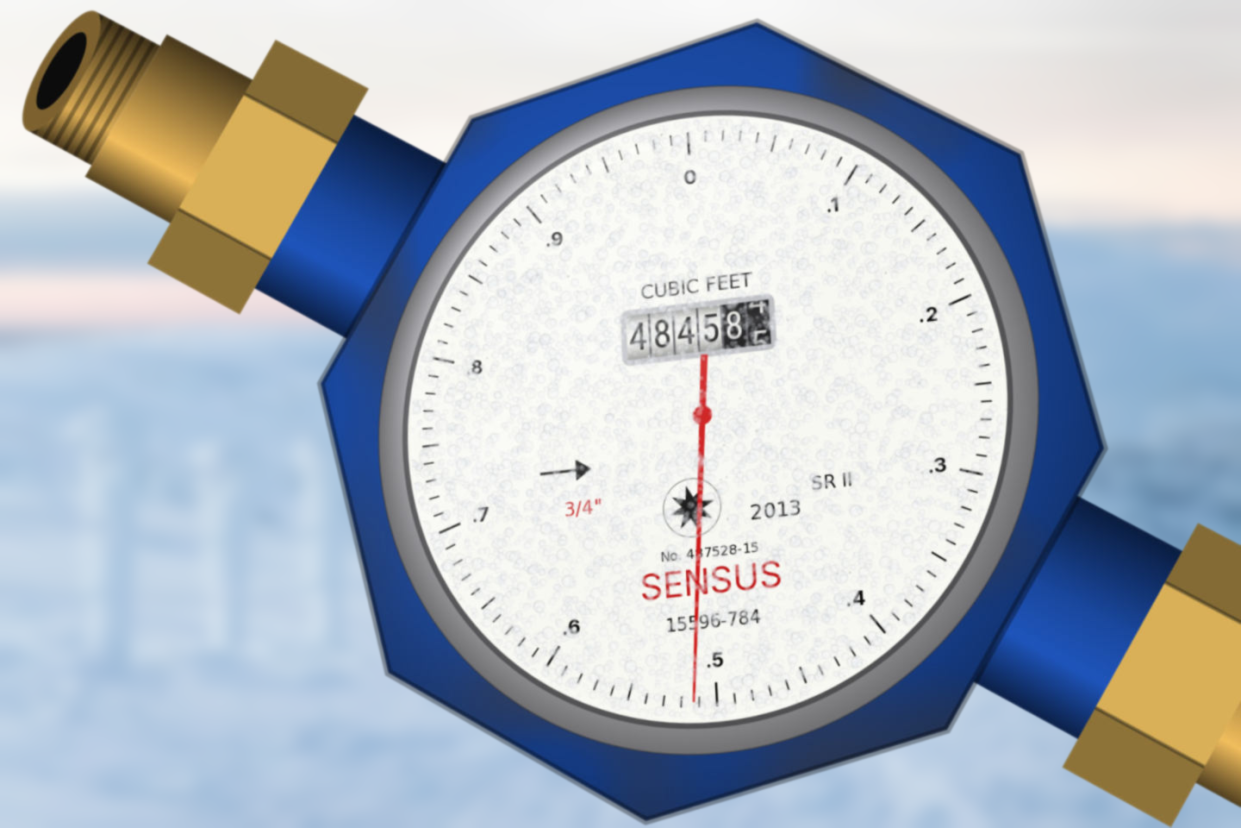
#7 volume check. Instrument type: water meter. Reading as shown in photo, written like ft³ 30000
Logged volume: ft³ 484584.51
